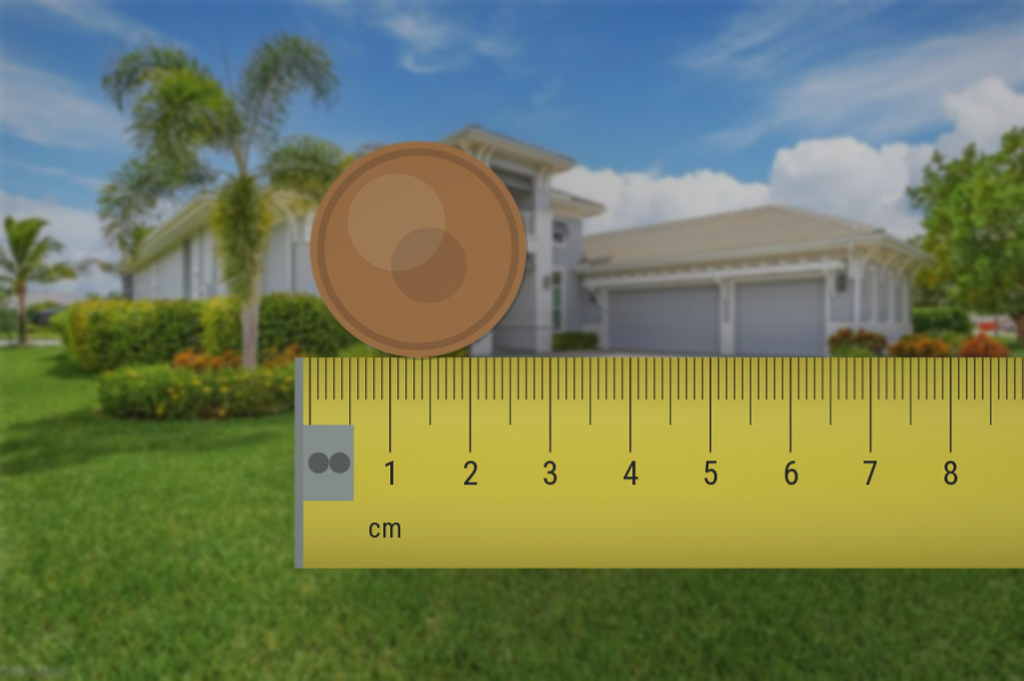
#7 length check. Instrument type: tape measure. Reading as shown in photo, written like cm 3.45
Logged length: cm 2.7
